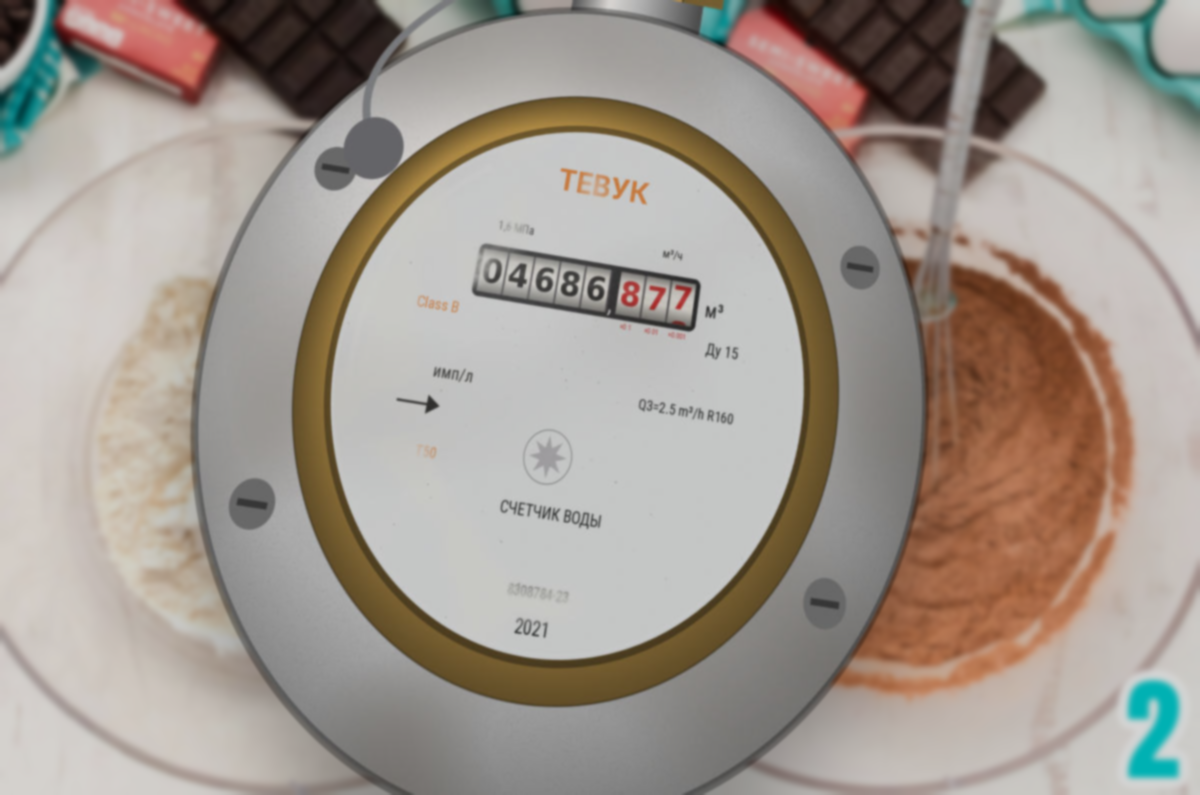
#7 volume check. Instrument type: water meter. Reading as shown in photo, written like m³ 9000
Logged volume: m³ 4686.877
